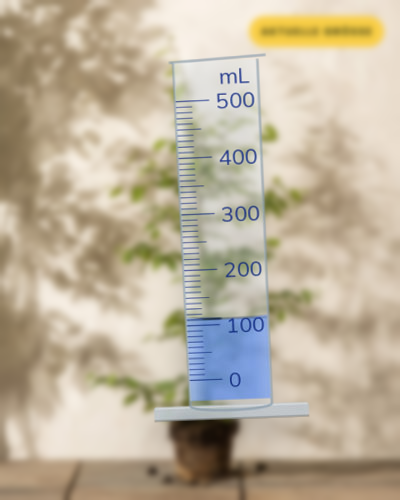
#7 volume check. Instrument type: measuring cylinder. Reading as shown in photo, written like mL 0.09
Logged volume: mL 110
